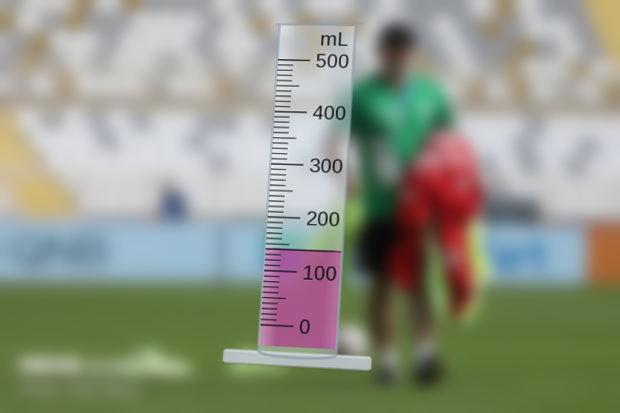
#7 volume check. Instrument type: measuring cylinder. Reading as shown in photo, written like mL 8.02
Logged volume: mL 140
